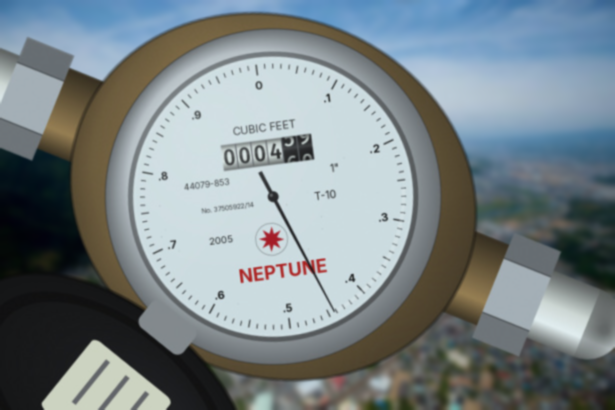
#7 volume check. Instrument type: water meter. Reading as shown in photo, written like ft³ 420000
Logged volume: ft³ 459.44
